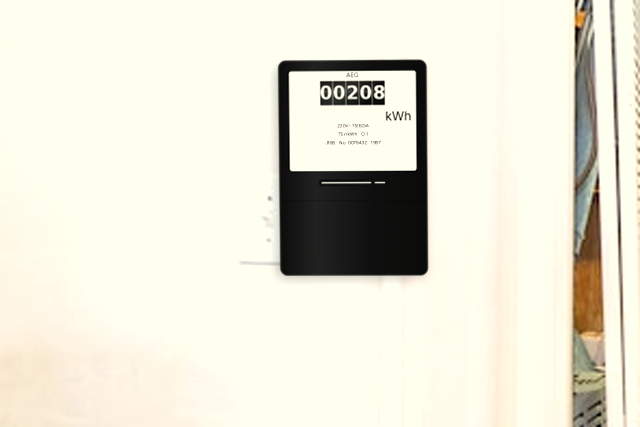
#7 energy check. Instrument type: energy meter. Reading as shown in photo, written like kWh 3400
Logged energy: kWh 208
